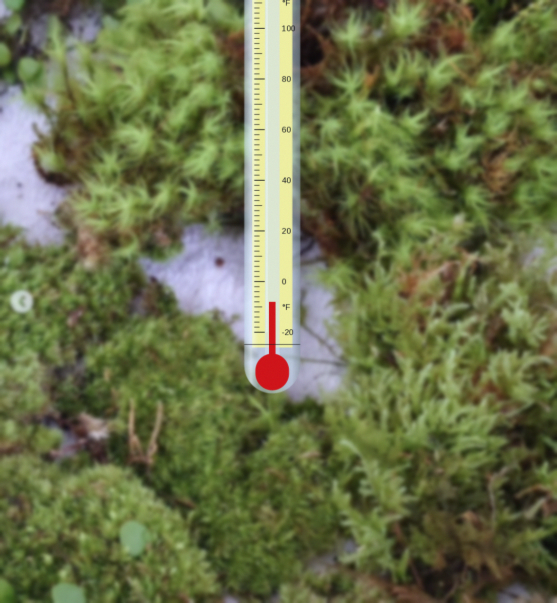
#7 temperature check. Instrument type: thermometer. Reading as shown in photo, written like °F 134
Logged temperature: °F -8
